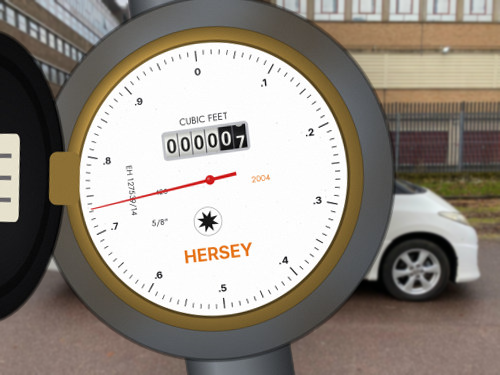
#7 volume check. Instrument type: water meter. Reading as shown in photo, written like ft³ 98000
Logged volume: ft³ 6.73
